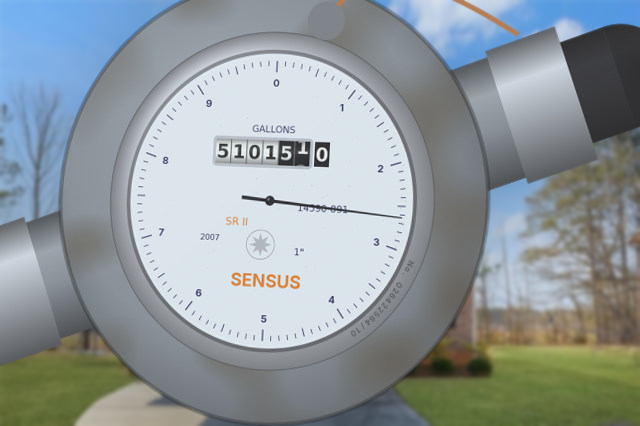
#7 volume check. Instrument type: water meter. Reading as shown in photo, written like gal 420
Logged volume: gal 5101512.6
